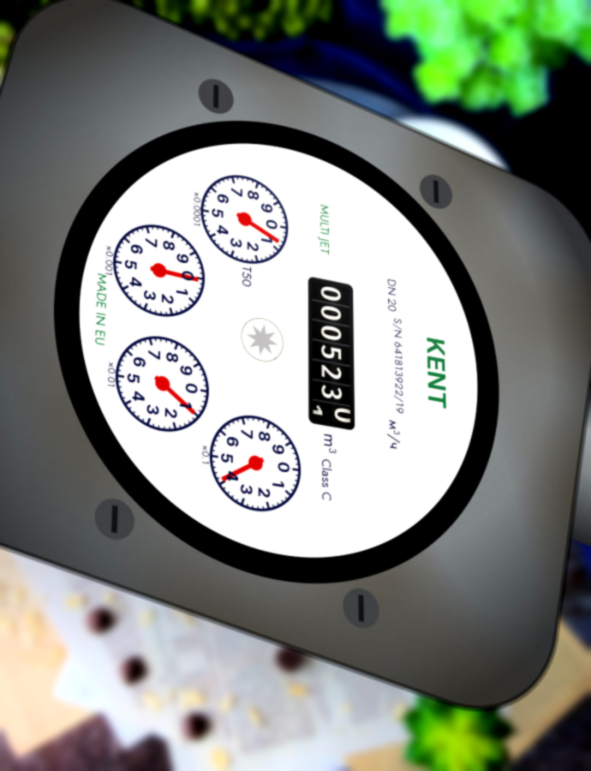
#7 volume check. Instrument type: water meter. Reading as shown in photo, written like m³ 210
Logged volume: m³ 5230.4100
